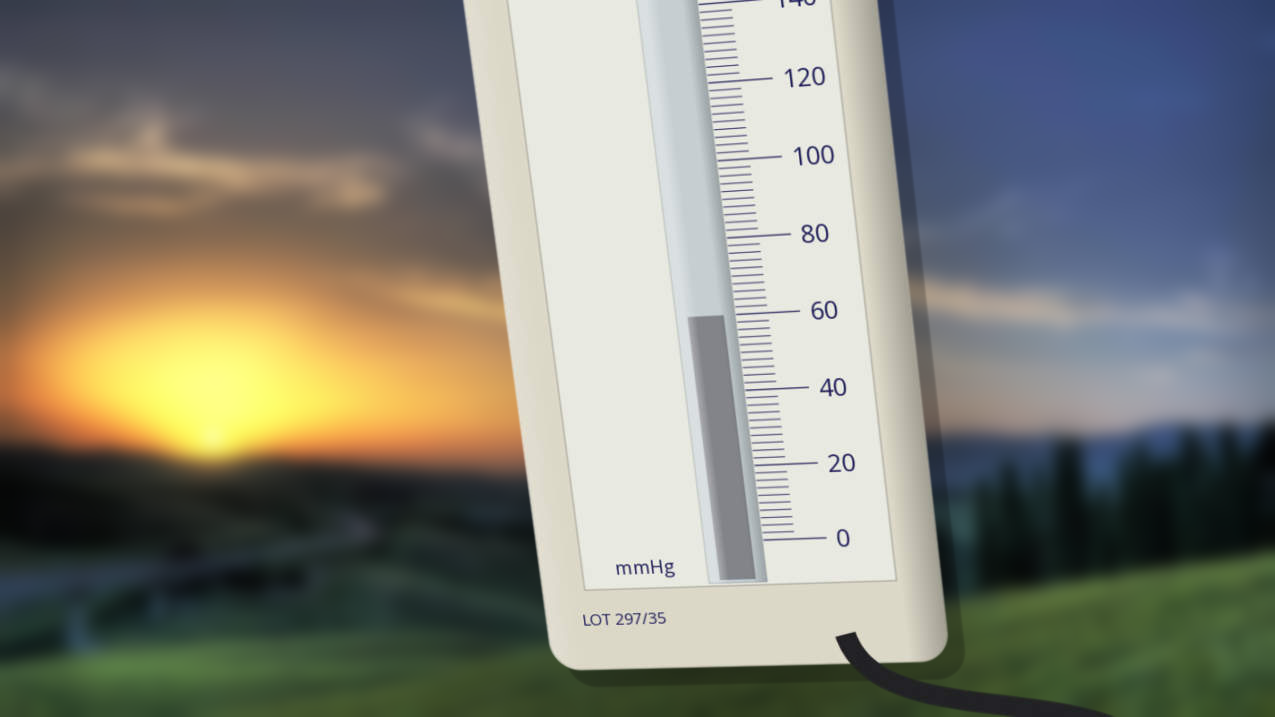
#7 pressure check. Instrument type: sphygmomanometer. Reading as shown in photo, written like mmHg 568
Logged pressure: mmHg 60
